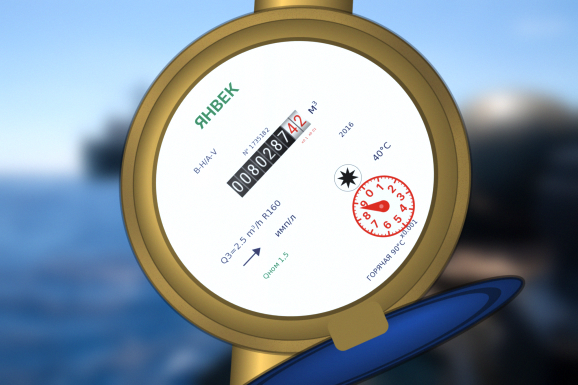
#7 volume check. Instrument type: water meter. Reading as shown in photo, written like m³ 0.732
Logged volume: m³ 80287.428
